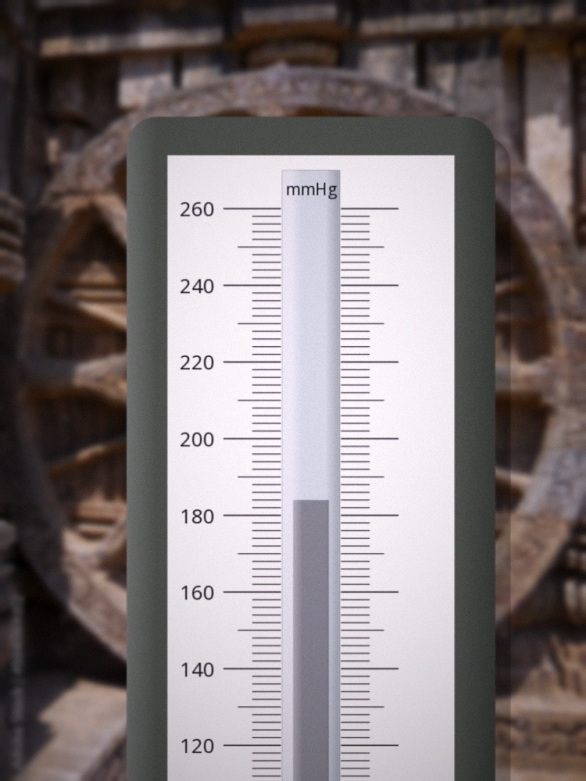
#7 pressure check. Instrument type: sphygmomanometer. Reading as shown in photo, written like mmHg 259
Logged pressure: mmHg 184
